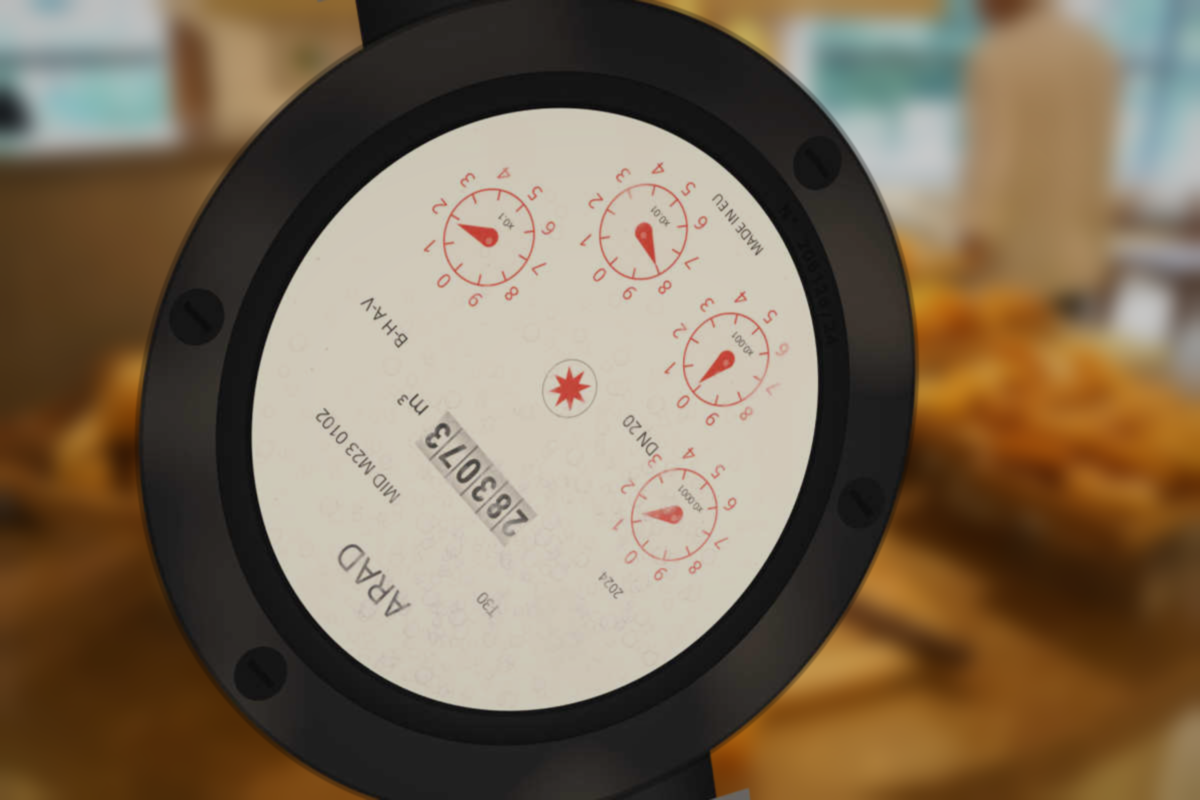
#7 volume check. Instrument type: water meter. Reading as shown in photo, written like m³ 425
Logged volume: m³ 283073.1801
